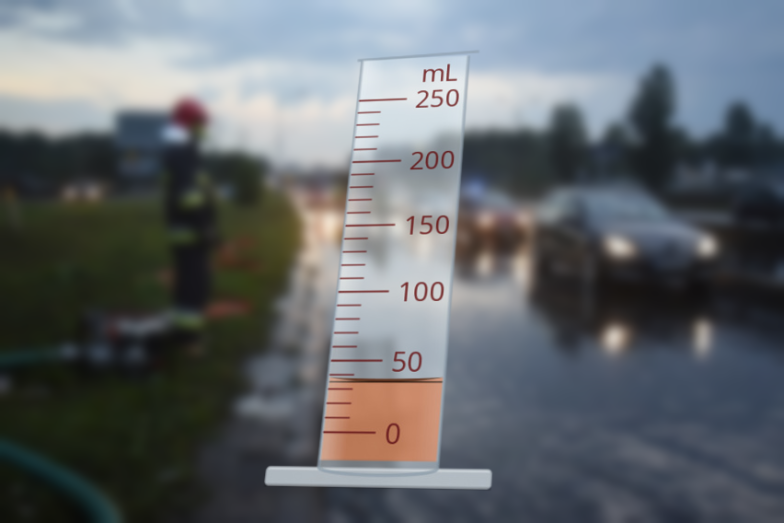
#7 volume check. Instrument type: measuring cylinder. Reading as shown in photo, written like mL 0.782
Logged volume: mL 35
